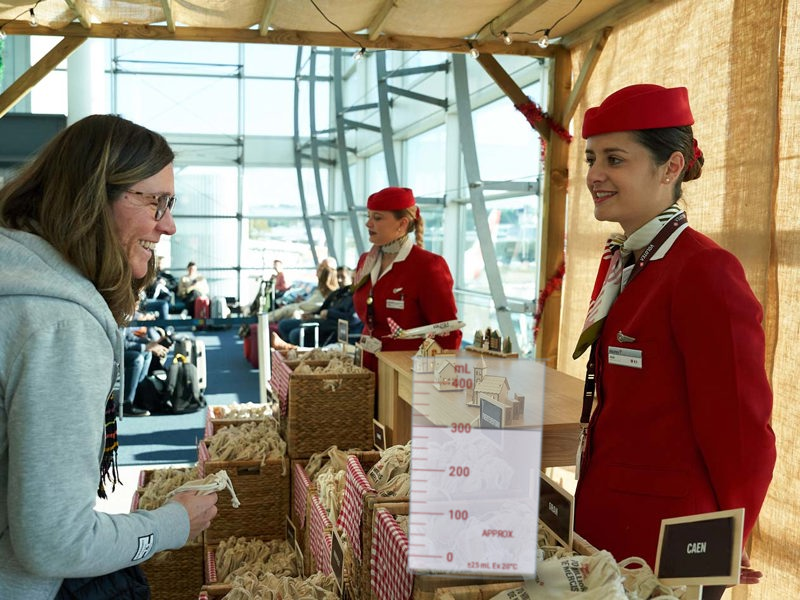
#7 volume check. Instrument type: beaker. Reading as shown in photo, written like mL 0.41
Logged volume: mL 300
